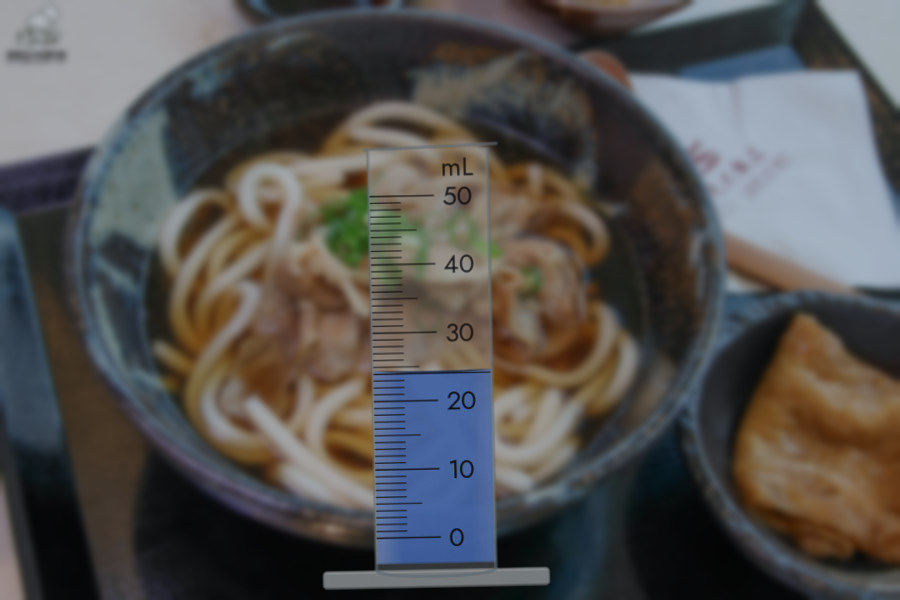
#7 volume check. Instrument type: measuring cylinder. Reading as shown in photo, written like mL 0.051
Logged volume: mL 24
